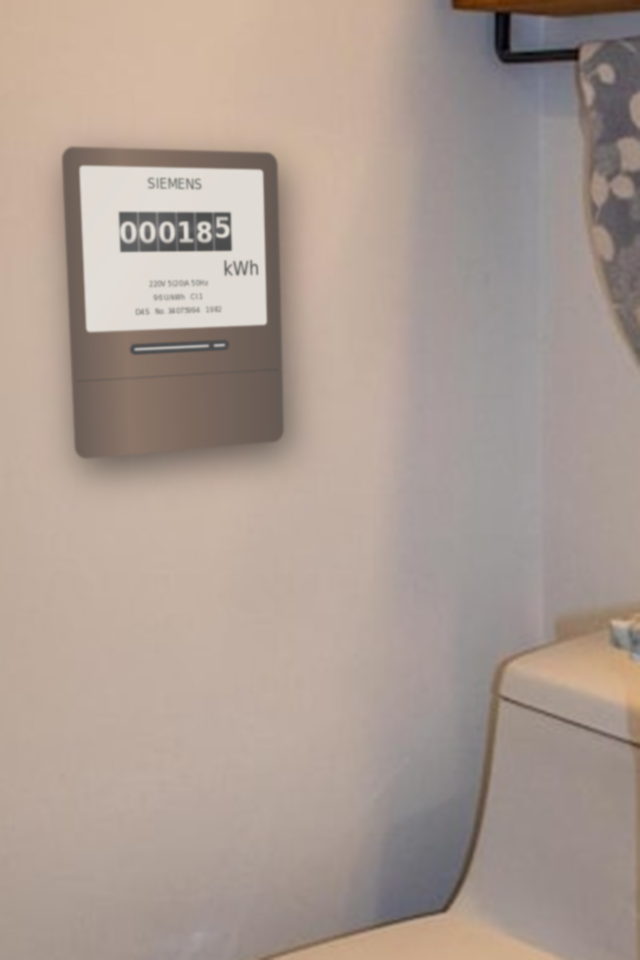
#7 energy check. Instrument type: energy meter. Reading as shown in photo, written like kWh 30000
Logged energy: kWh 185
